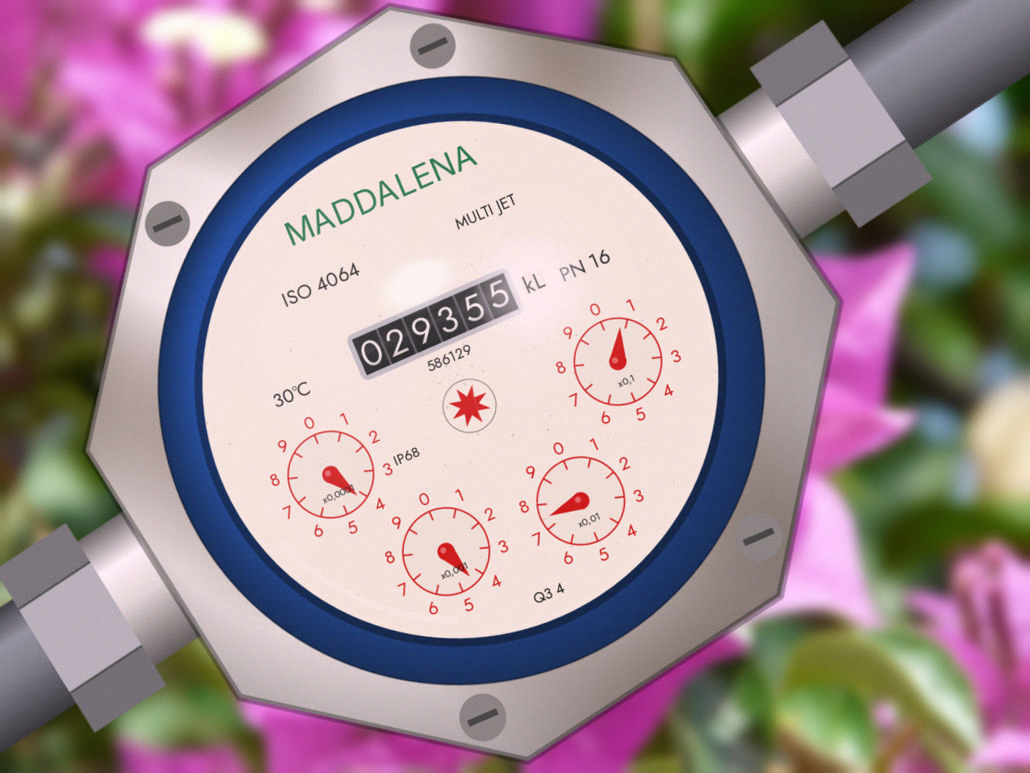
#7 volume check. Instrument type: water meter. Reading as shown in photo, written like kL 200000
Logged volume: kL 29355.0744
